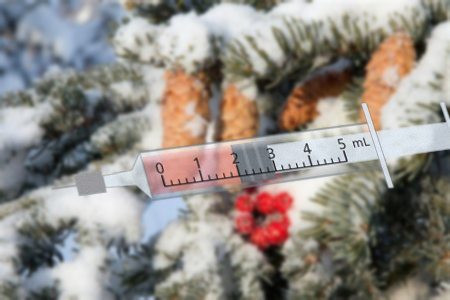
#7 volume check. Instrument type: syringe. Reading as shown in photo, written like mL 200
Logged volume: mL 2
